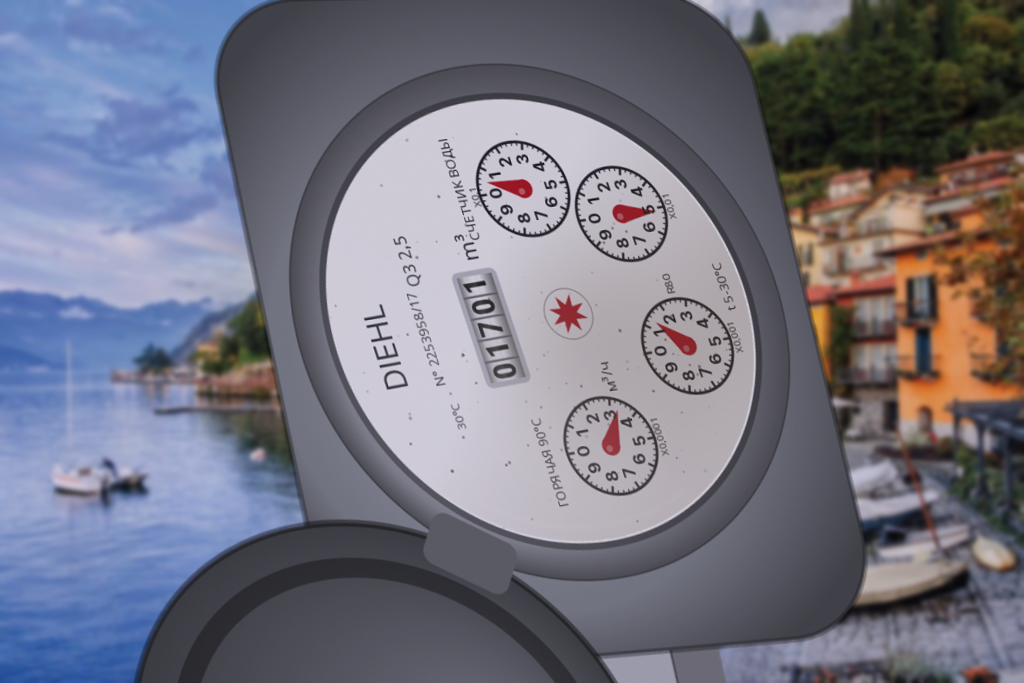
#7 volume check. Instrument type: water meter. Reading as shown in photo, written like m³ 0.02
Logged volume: m³ 1701.0513
